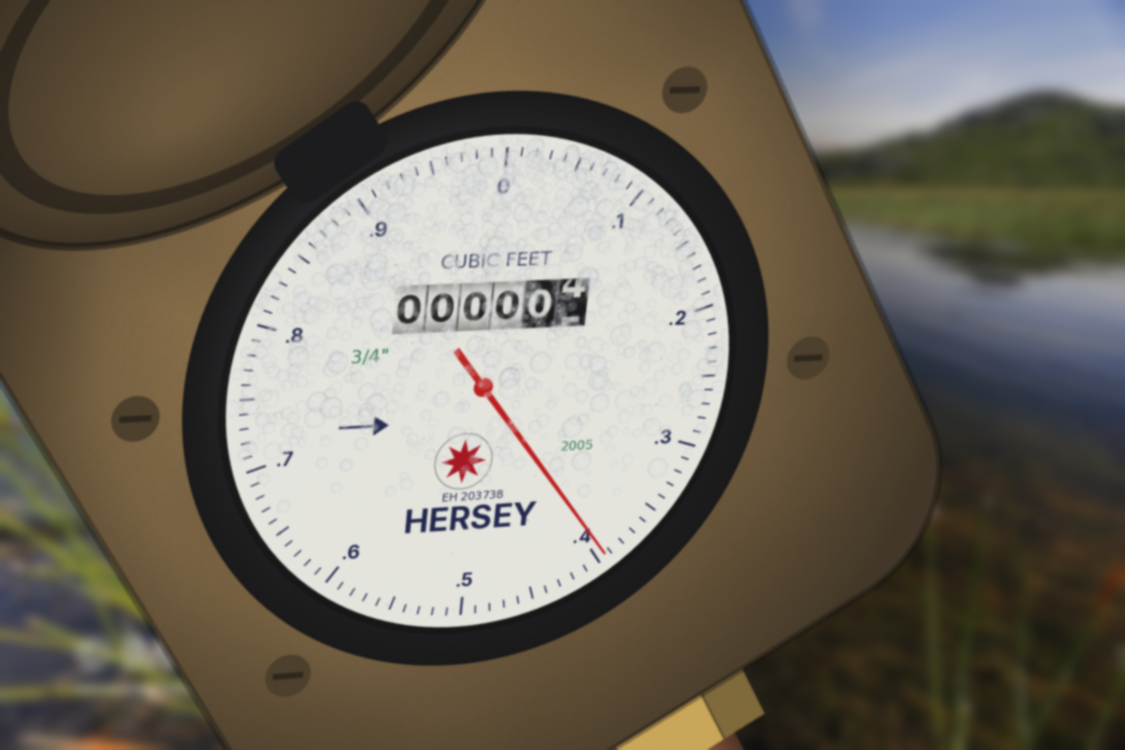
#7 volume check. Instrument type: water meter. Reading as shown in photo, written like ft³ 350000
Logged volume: ft³ 4.39
